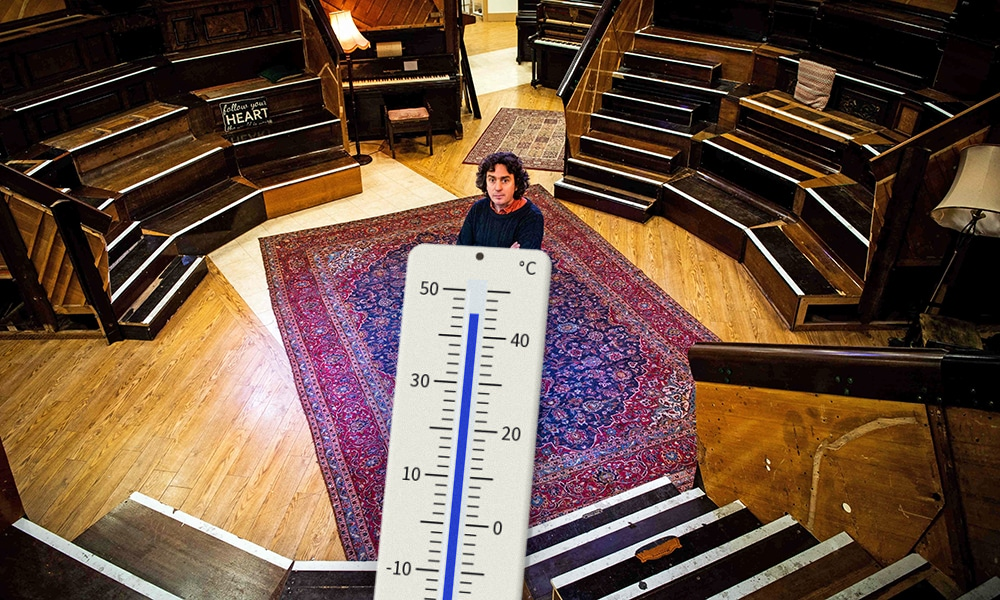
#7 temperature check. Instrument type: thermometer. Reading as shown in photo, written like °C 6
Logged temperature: °C 45
